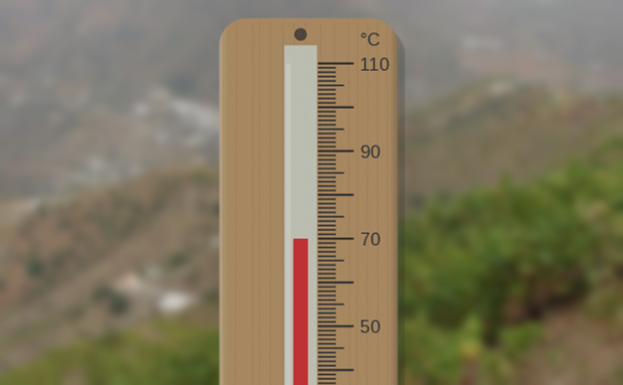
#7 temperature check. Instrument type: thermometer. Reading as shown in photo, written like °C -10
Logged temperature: °C 70
